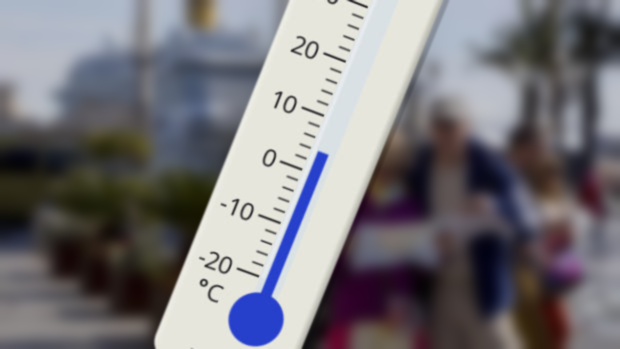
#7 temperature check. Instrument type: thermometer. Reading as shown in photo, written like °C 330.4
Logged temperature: °C 4
